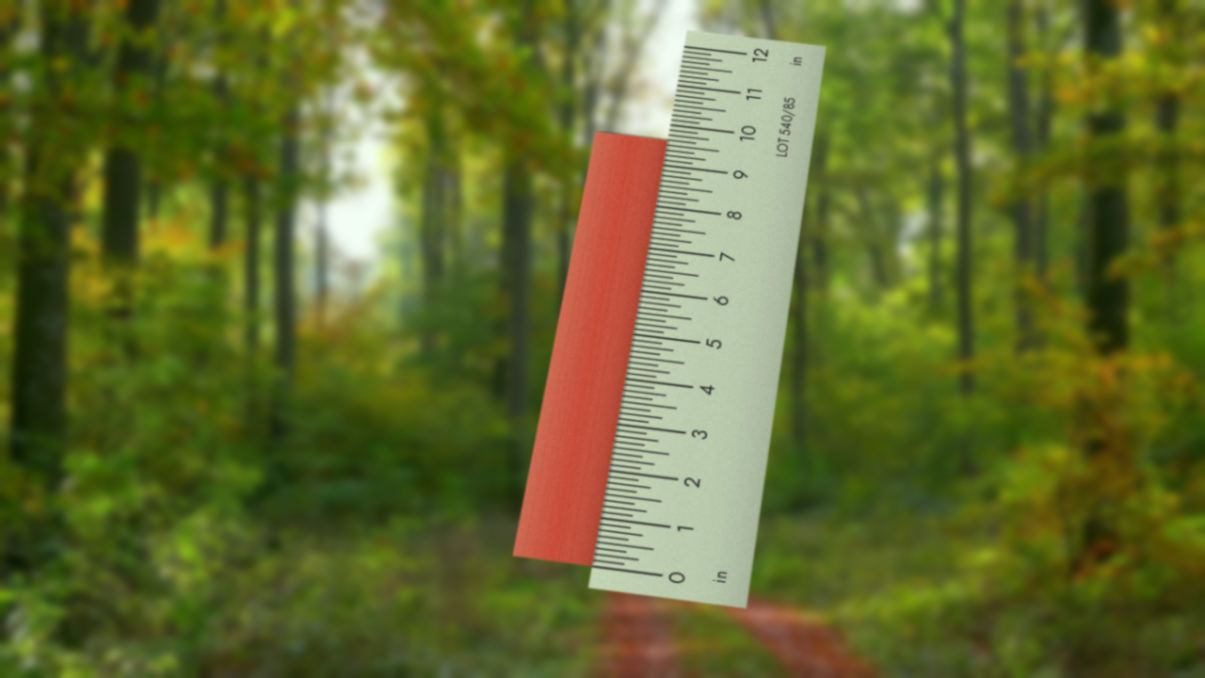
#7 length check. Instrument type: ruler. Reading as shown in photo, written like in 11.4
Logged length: in 9.625
